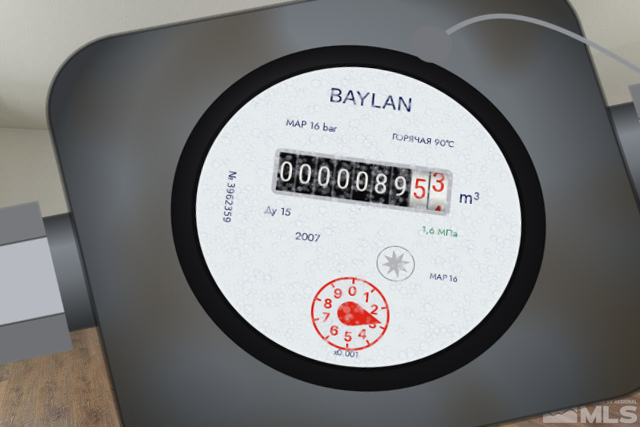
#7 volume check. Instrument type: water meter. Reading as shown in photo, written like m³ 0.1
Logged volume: m³ 89.532
